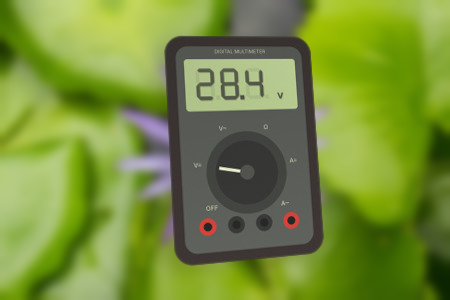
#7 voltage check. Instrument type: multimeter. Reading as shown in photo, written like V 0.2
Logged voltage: V 28.4
